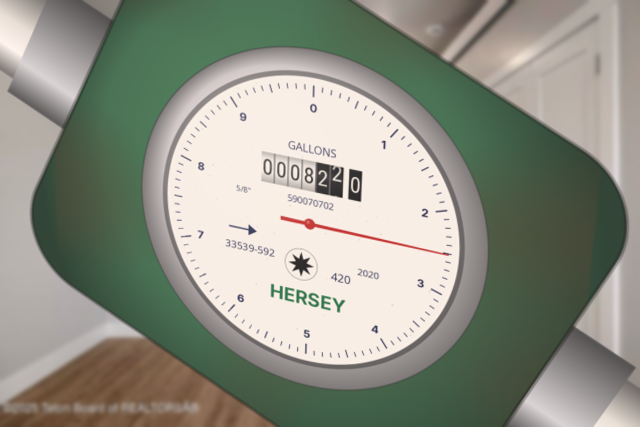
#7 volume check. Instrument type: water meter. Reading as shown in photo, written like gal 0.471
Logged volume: gal 8222.5
